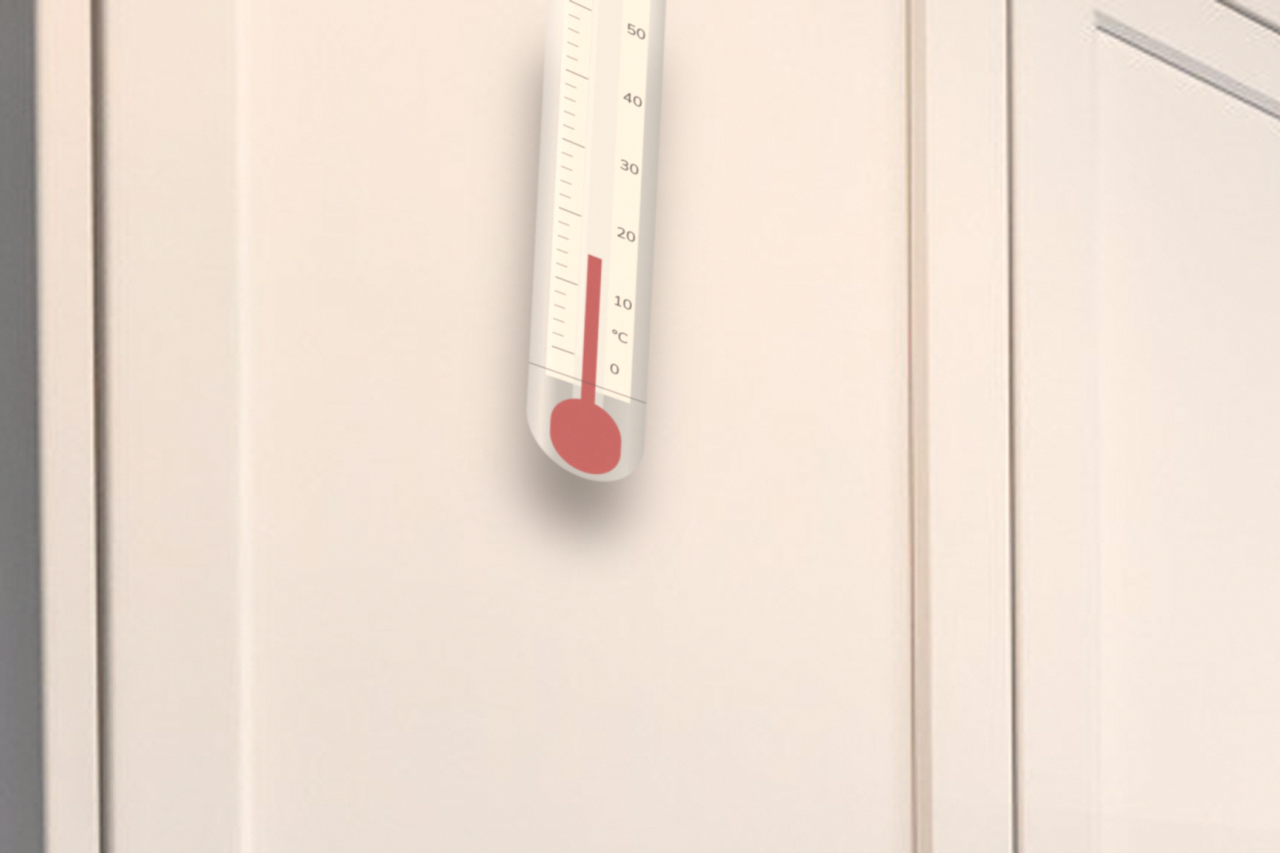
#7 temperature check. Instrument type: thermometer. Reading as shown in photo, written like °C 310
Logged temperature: °C 15
